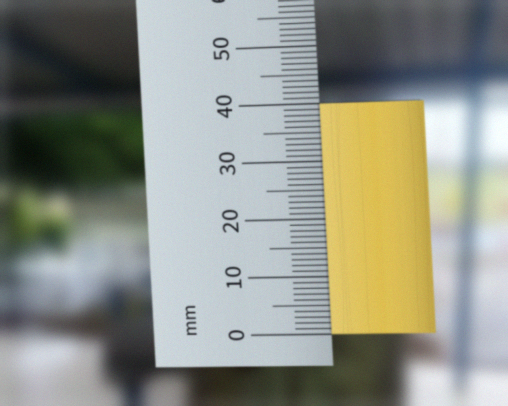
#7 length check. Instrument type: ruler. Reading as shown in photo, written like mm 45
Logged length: mm 40
